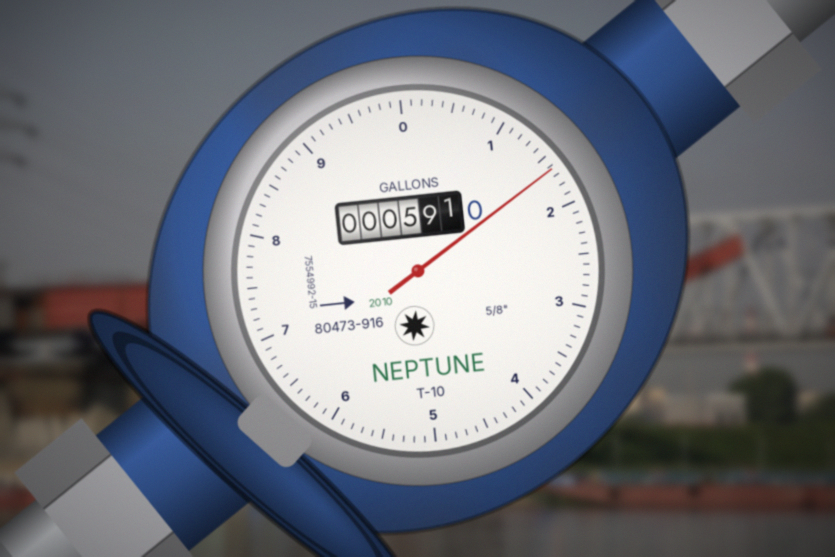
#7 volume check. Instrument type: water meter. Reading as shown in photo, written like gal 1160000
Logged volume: gal 5911.6
